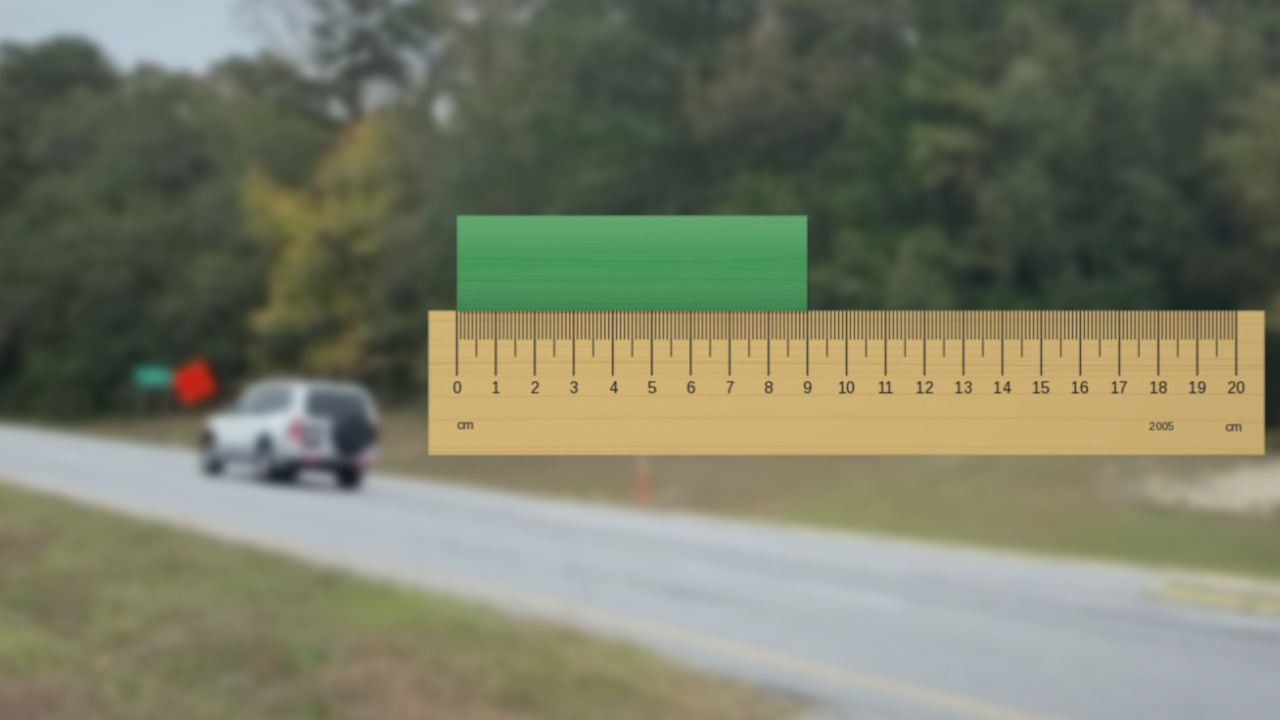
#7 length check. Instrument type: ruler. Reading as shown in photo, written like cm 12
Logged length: cm 9
